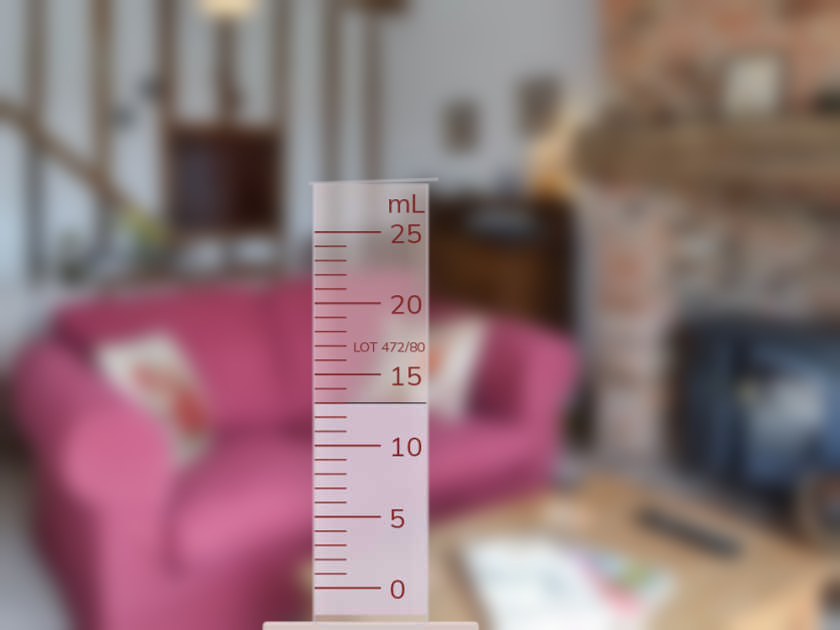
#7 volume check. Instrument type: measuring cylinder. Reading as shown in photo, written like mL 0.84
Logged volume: mL 13
